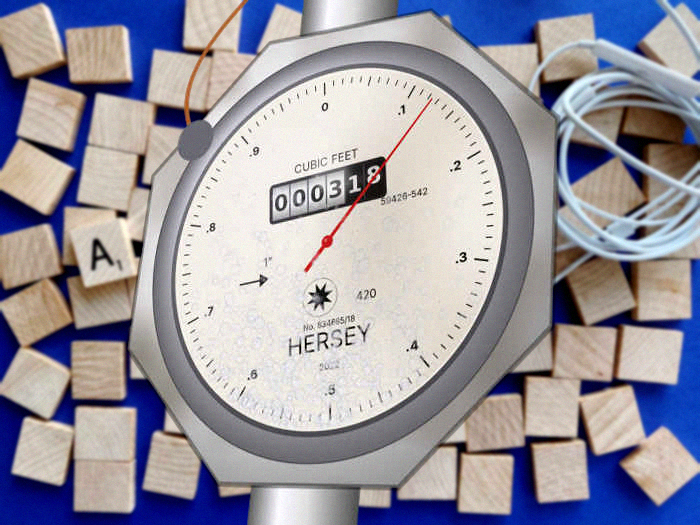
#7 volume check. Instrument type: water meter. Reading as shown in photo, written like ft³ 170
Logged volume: ft³ 318.12
